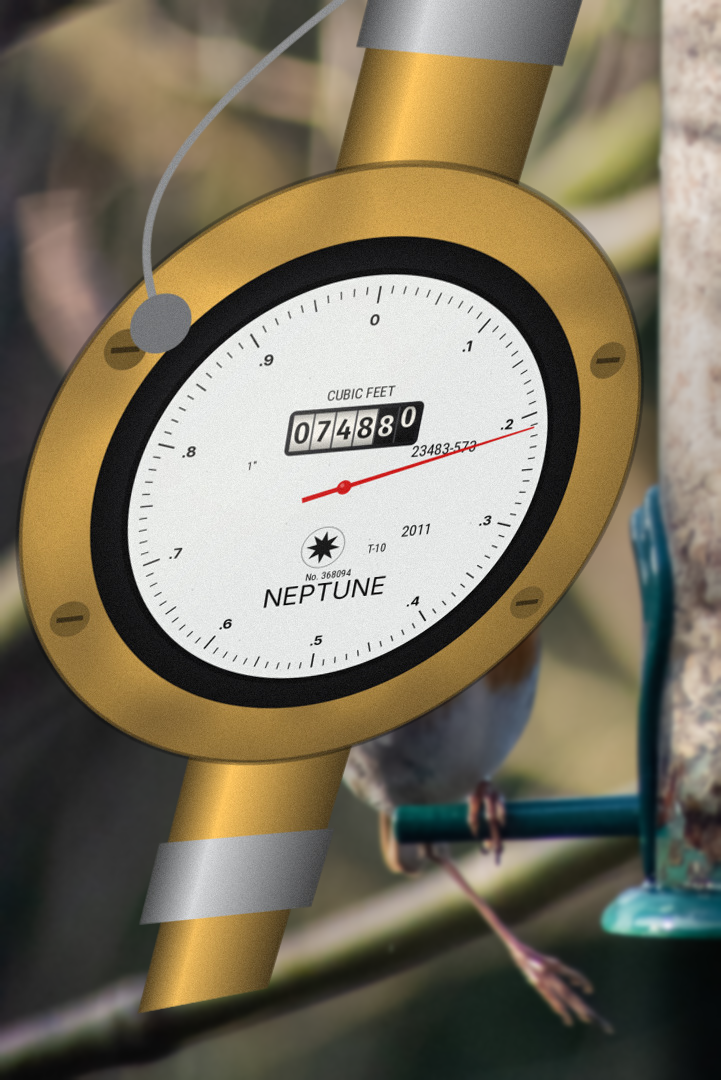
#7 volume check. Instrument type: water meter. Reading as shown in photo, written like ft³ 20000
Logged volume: ft³ 74880.21
